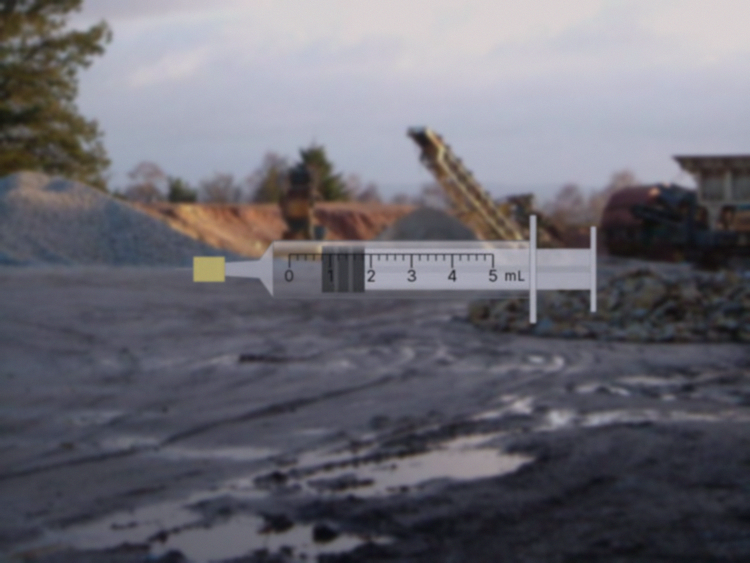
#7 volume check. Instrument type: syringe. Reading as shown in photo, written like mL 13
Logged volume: mL 0.8
